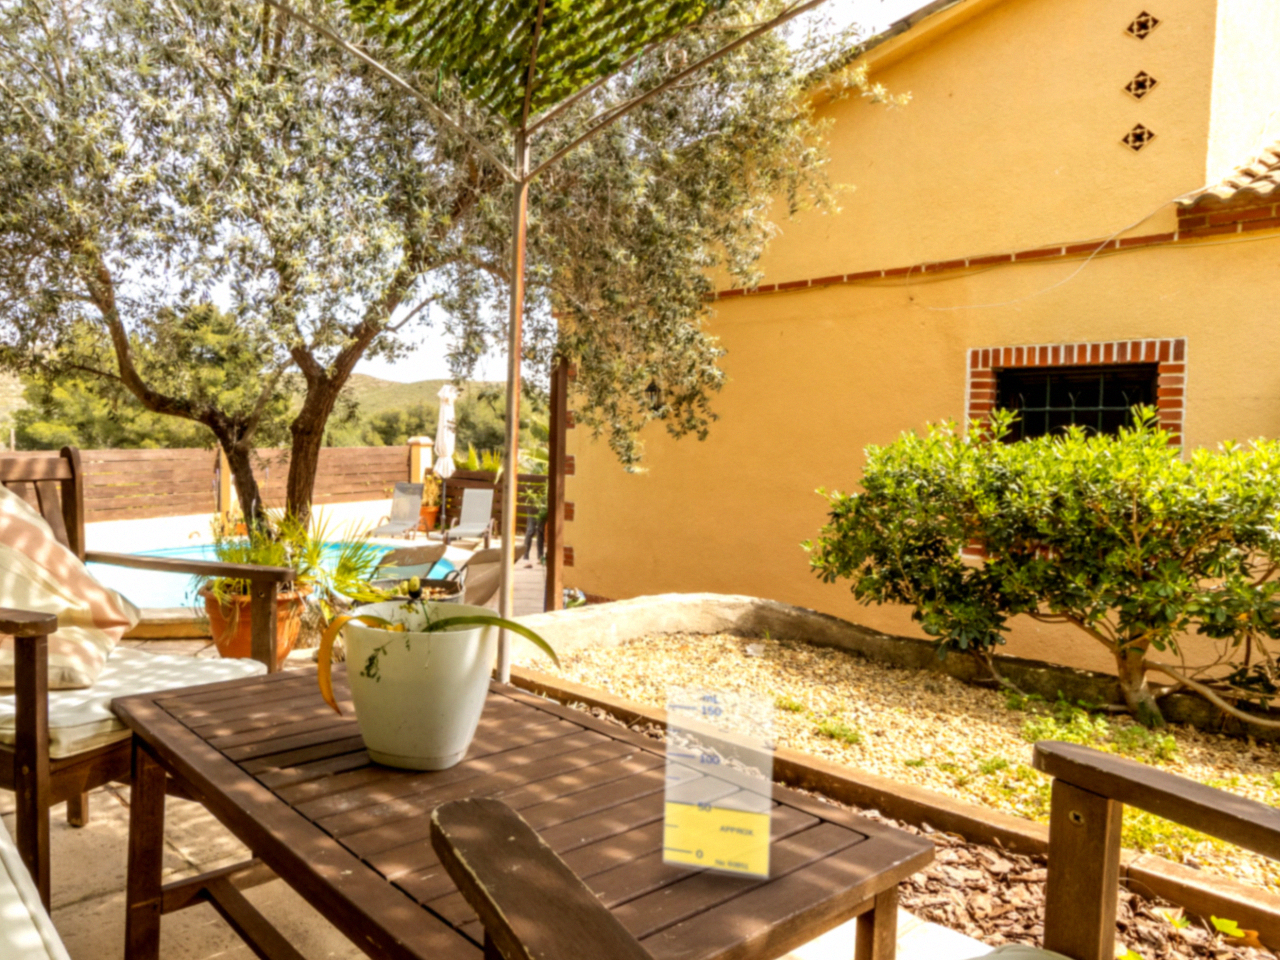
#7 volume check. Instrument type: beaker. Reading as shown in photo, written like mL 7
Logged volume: mL 50
